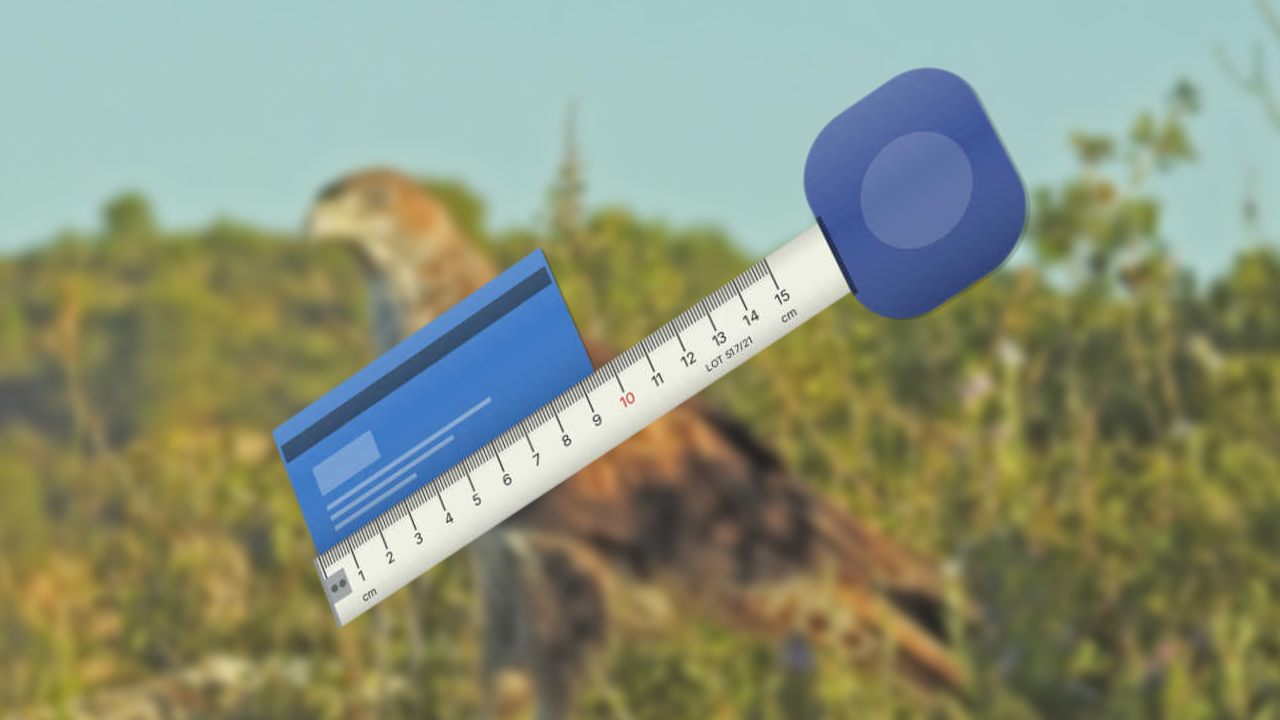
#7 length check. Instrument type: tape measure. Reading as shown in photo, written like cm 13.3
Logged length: cm 9.5
